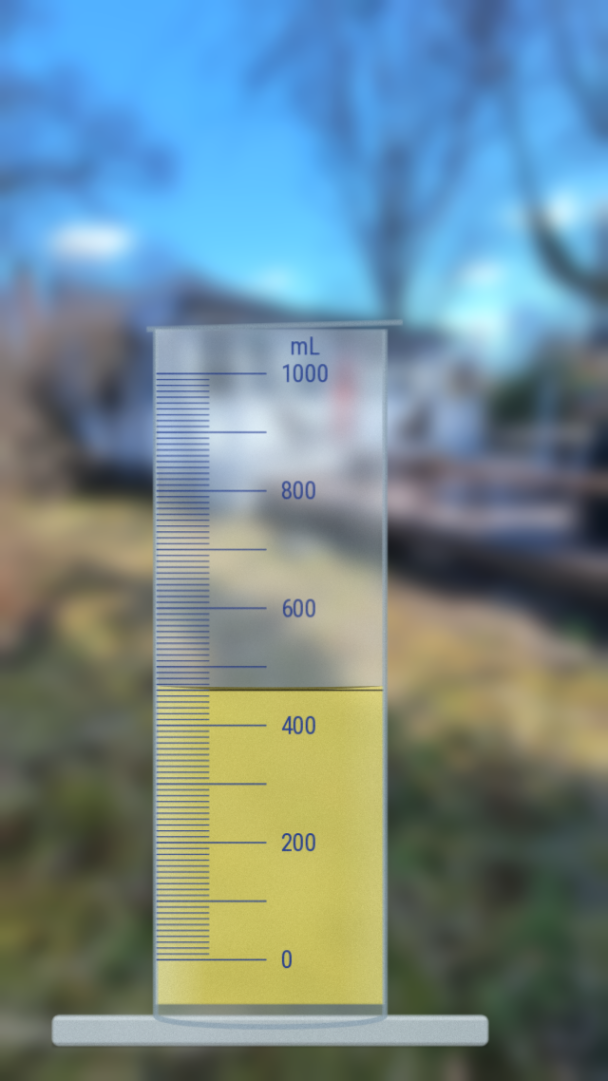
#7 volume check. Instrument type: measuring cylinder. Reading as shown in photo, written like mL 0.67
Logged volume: mL 460
